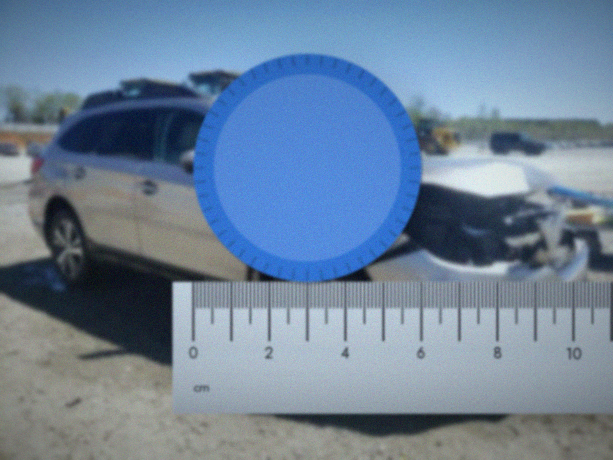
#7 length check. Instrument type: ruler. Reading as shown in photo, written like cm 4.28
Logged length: cm 6
